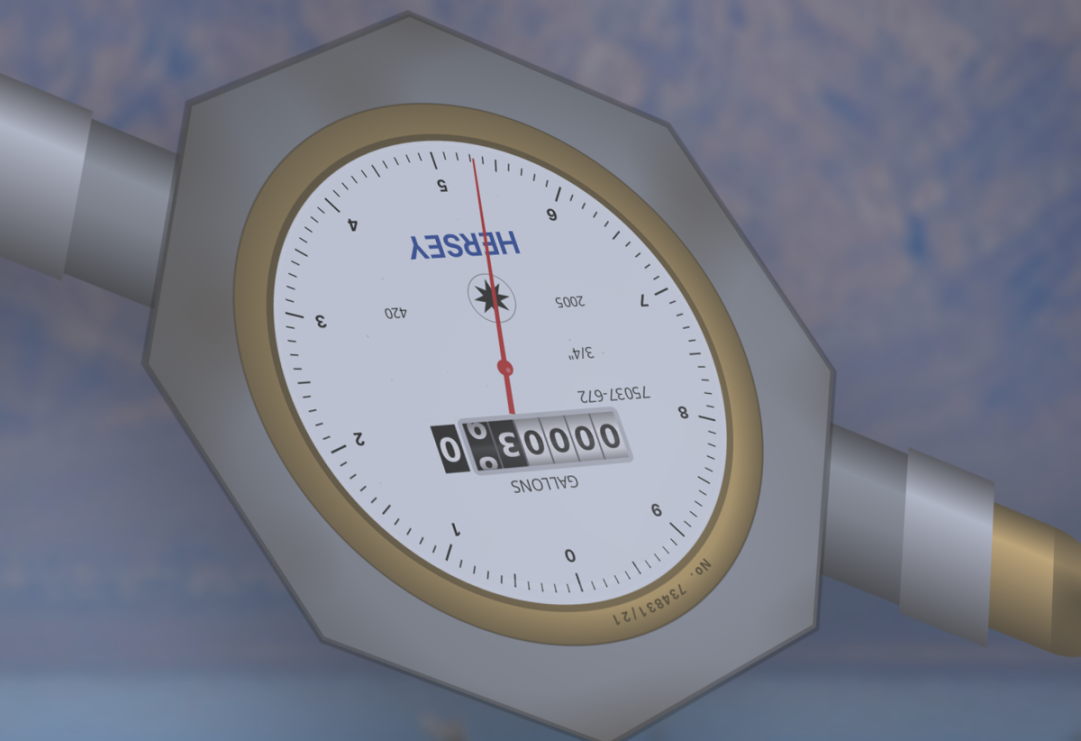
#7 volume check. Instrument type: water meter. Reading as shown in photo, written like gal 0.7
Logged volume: gal 385.3
